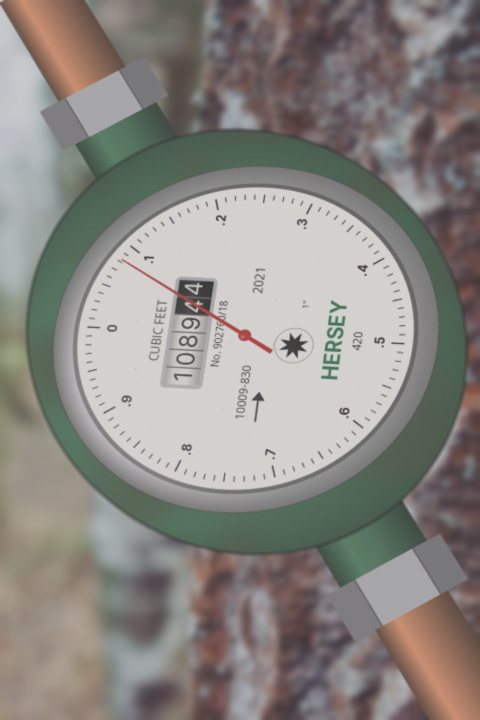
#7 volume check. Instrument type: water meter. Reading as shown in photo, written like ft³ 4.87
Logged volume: ft³ 108944.08
